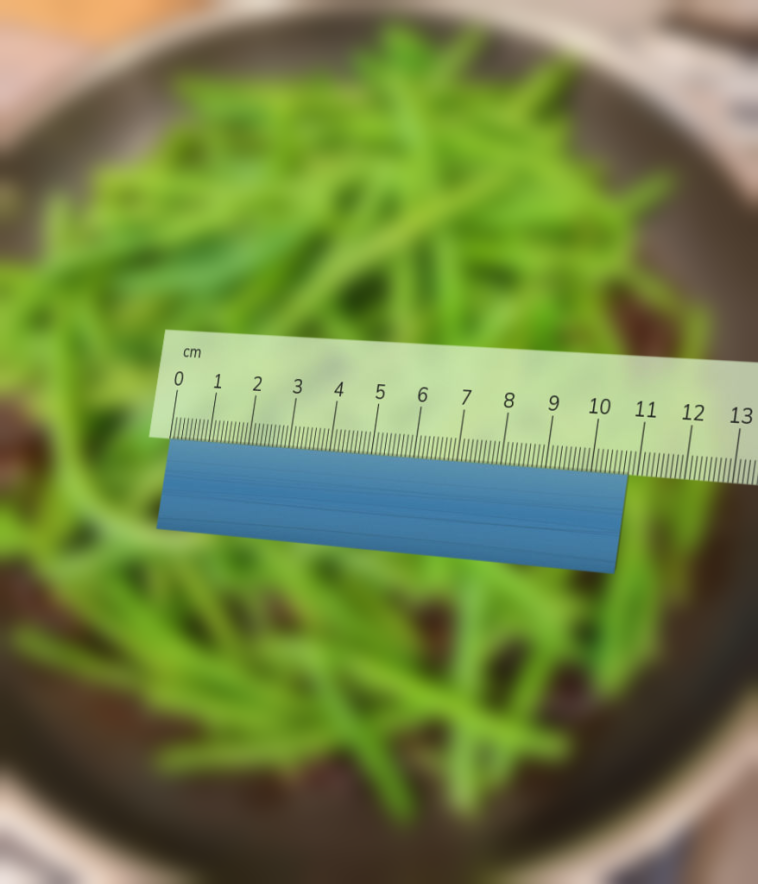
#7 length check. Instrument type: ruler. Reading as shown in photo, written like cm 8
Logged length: cm 10.8
